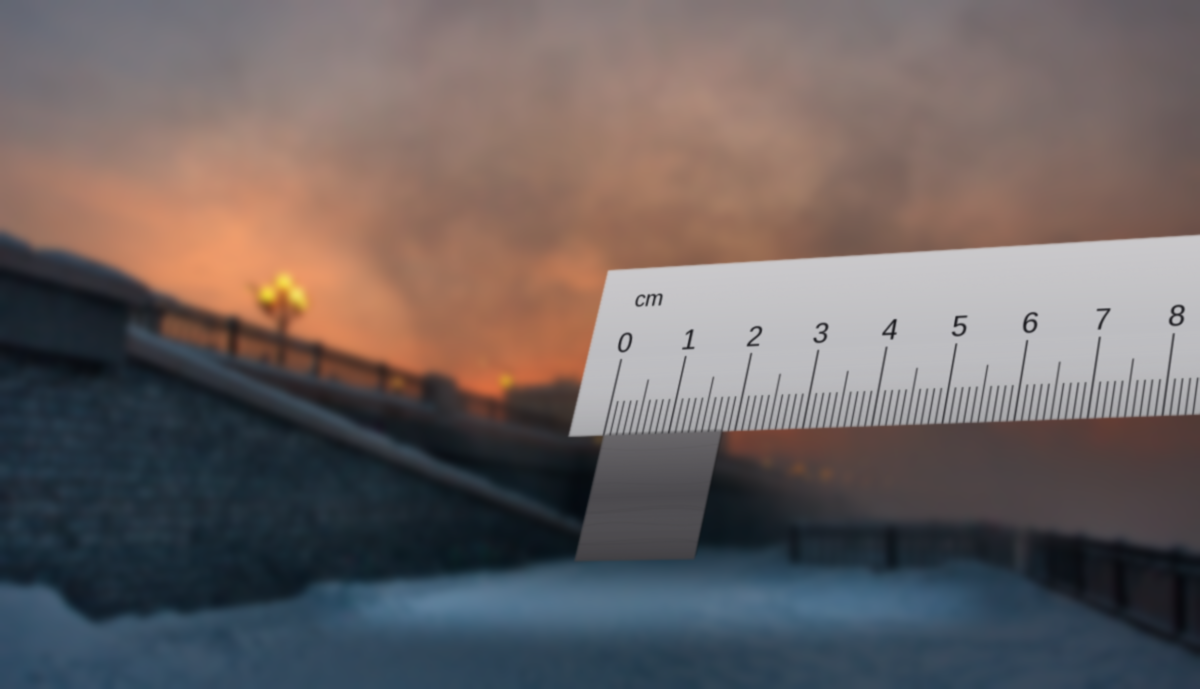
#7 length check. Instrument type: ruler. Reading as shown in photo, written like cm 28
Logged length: cm 1.8
